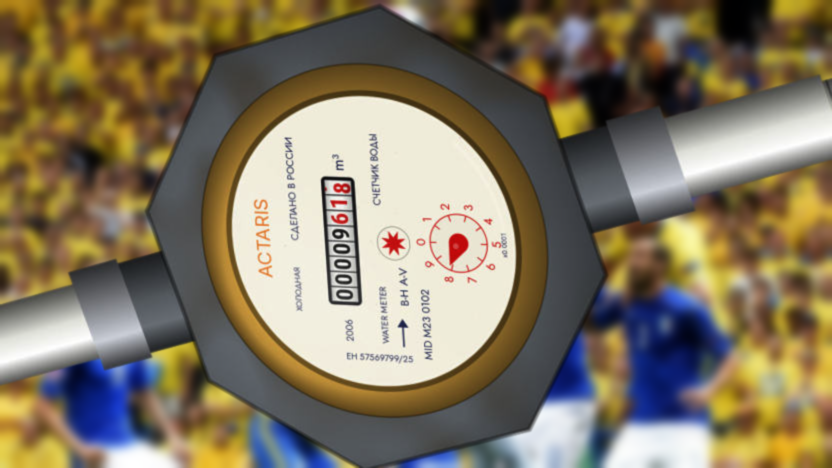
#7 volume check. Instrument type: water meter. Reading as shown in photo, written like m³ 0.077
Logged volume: m³ 9.6178
